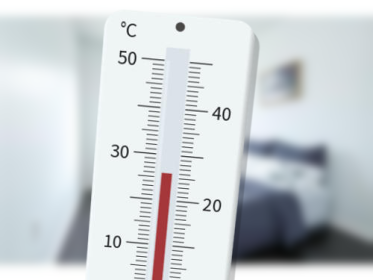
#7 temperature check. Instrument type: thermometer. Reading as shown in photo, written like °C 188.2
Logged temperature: °C 26
